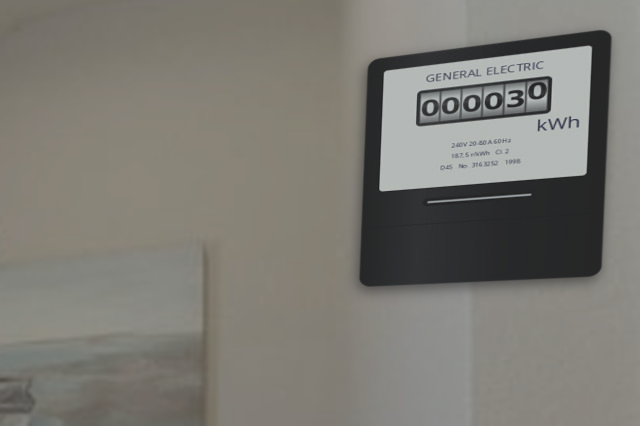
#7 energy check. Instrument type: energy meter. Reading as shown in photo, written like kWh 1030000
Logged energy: kWh 30
